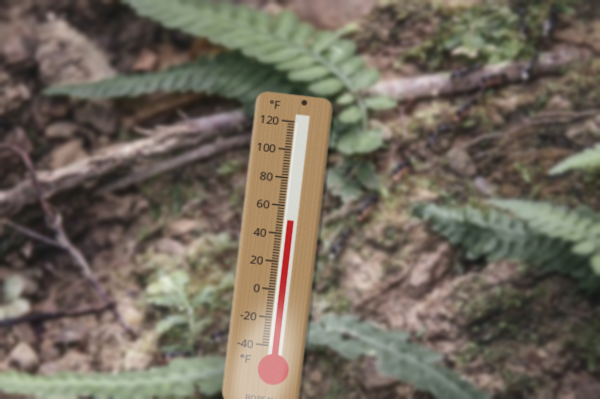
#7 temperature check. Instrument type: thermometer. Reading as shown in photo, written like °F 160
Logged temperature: °F 50
